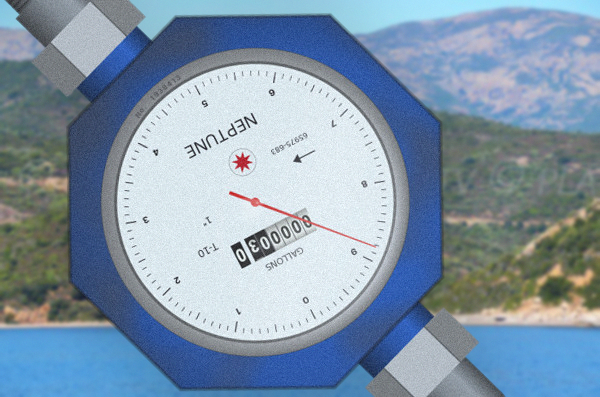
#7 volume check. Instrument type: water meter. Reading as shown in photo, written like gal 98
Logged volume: gal 28.8
